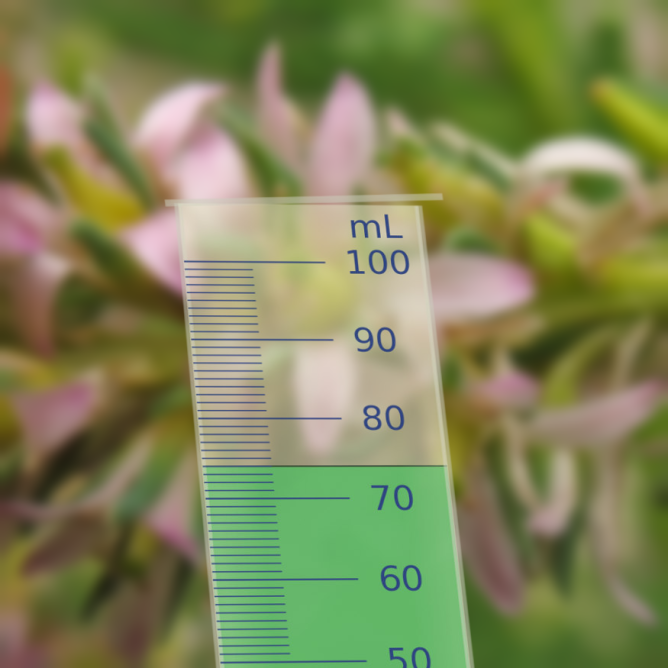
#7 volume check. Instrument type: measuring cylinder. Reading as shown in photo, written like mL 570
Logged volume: mL 74
